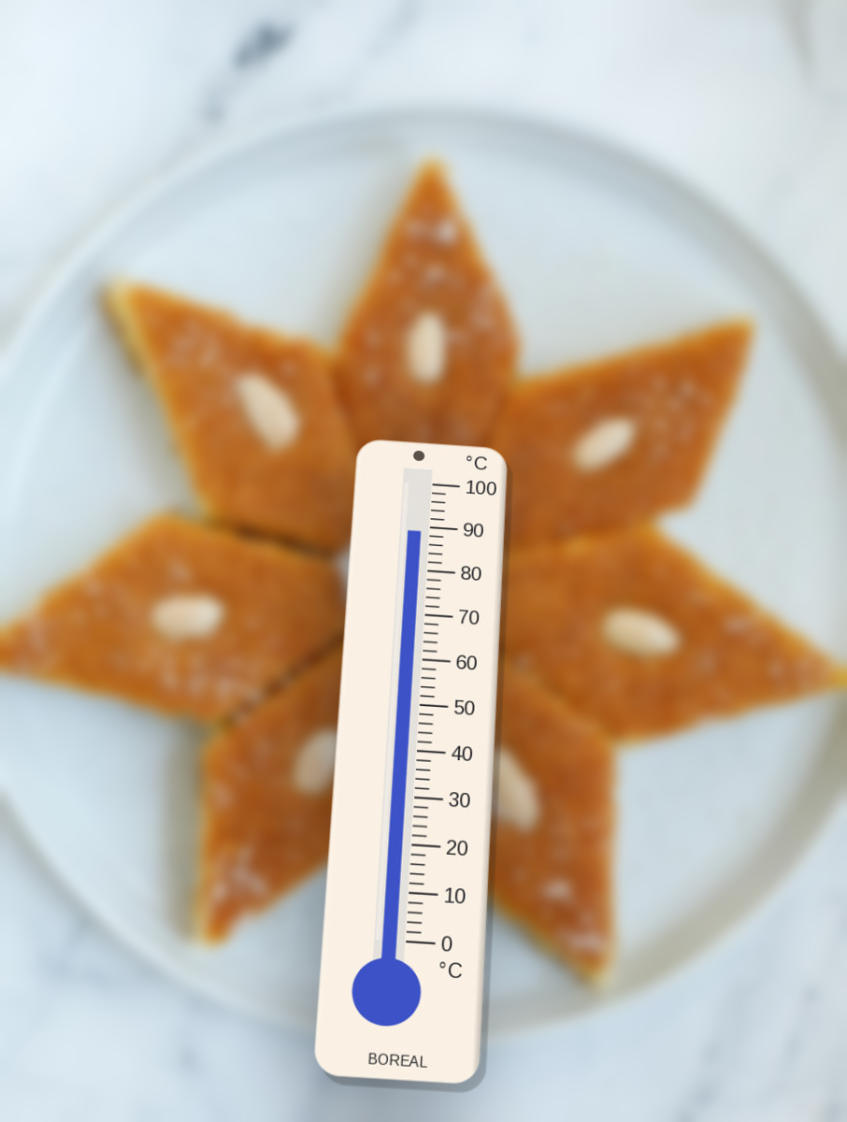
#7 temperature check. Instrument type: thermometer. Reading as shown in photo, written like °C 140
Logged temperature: °C 89
